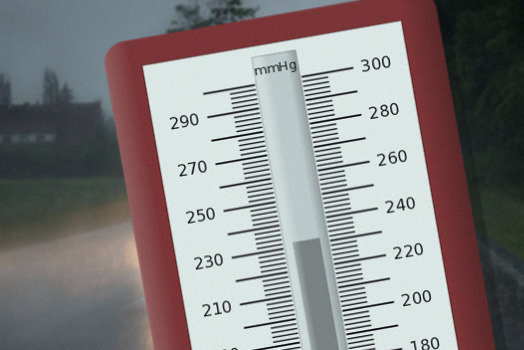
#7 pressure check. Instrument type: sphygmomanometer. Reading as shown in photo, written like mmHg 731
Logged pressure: mmHg 232
